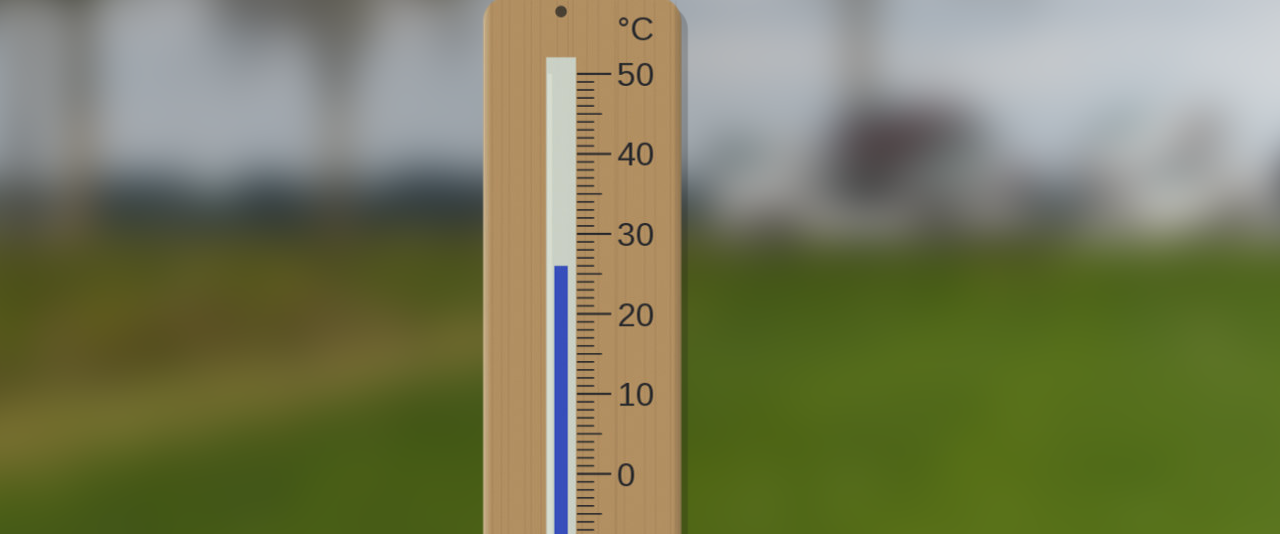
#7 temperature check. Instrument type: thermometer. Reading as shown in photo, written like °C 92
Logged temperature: °C 26
